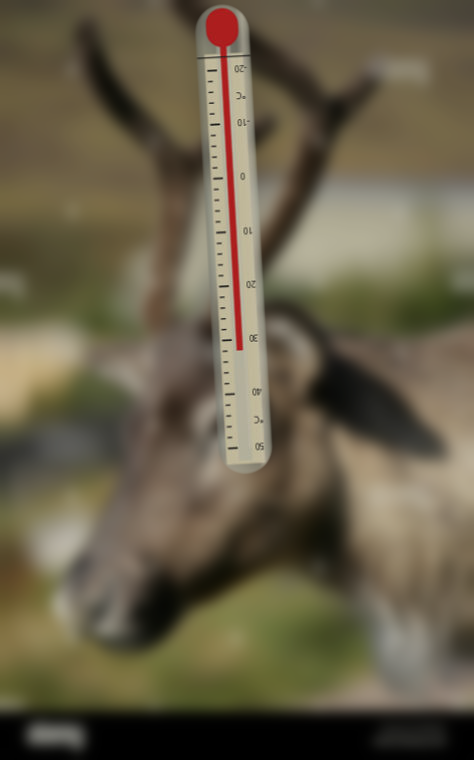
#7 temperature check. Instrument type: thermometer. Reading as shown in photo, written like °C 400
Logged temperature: °C 32
